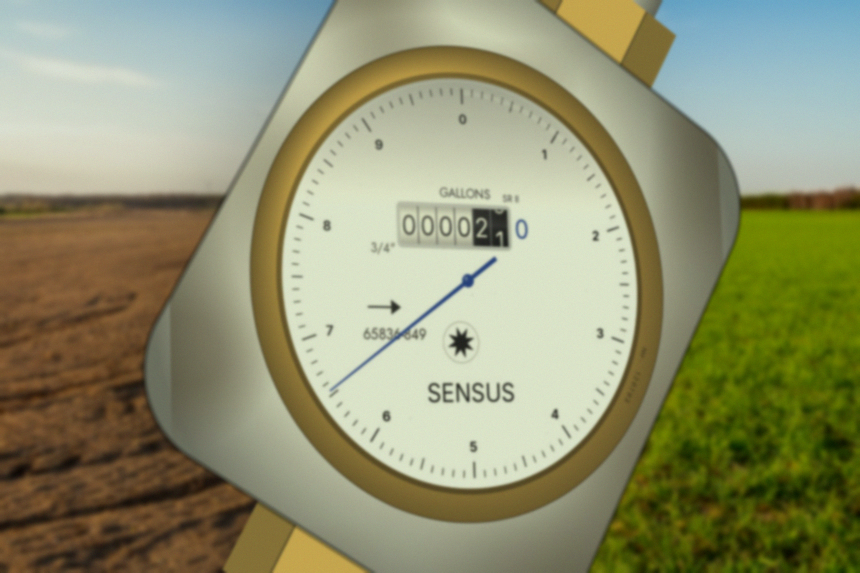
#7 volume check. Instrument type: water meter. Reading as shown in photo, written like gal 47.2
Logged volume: gal 206.5
